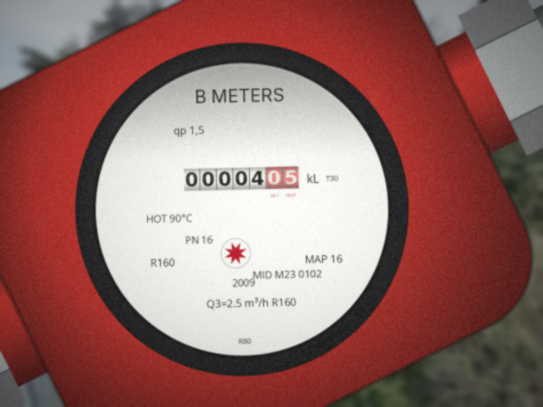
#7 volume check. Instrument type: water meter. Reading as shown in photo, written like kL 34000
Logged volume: kL 4.05
